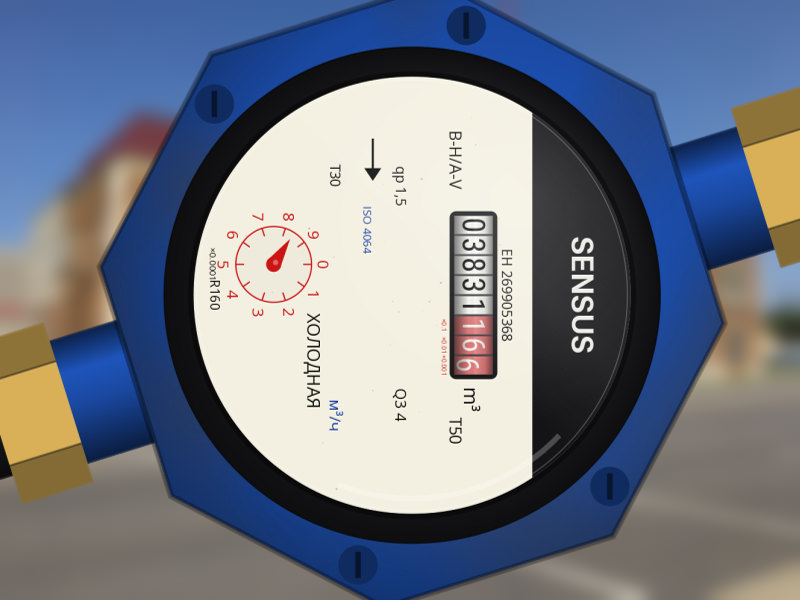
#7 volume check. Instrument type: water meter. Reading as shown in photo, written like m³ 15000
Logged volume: m³ 3831.1658
